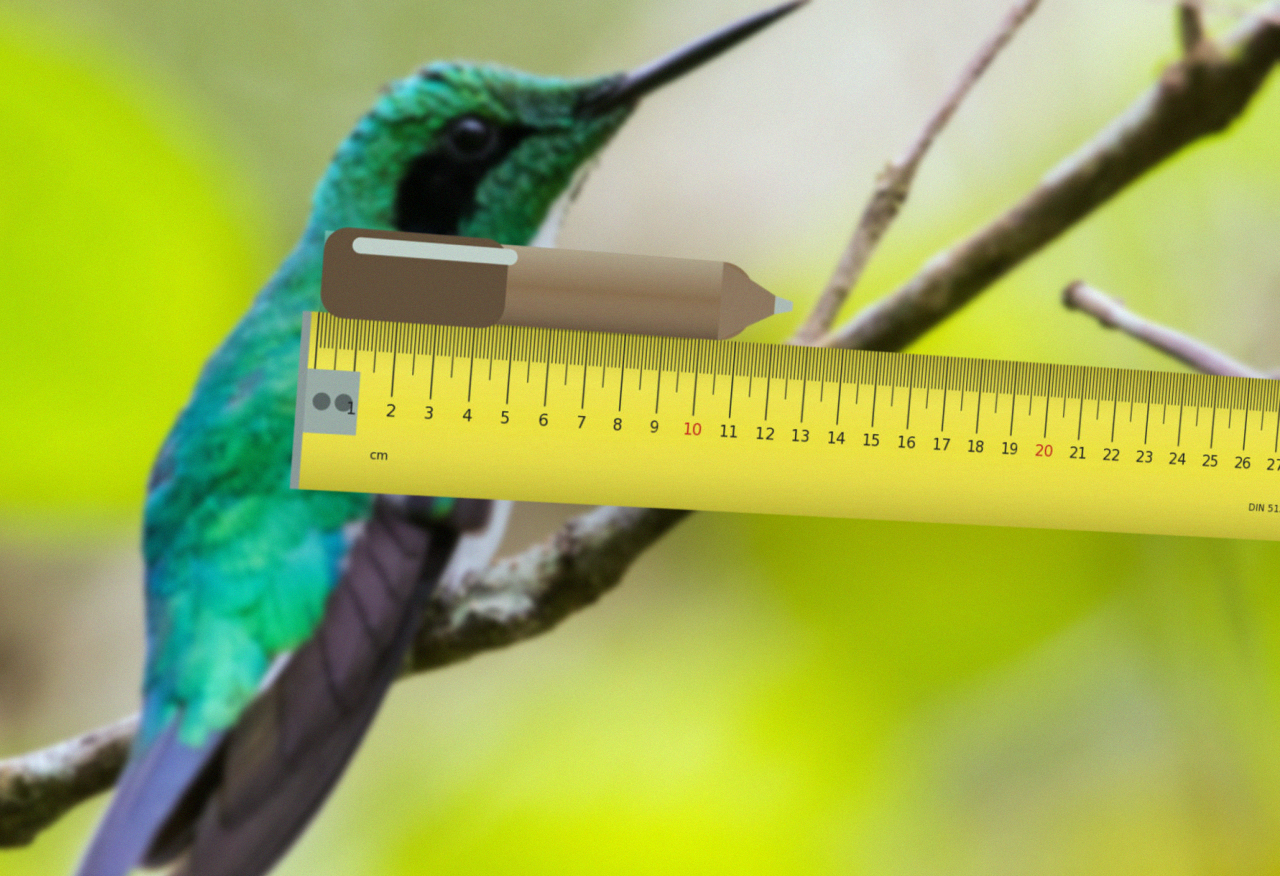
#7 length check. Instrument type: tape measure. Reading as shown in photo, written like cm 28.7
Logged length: cm 12.5
